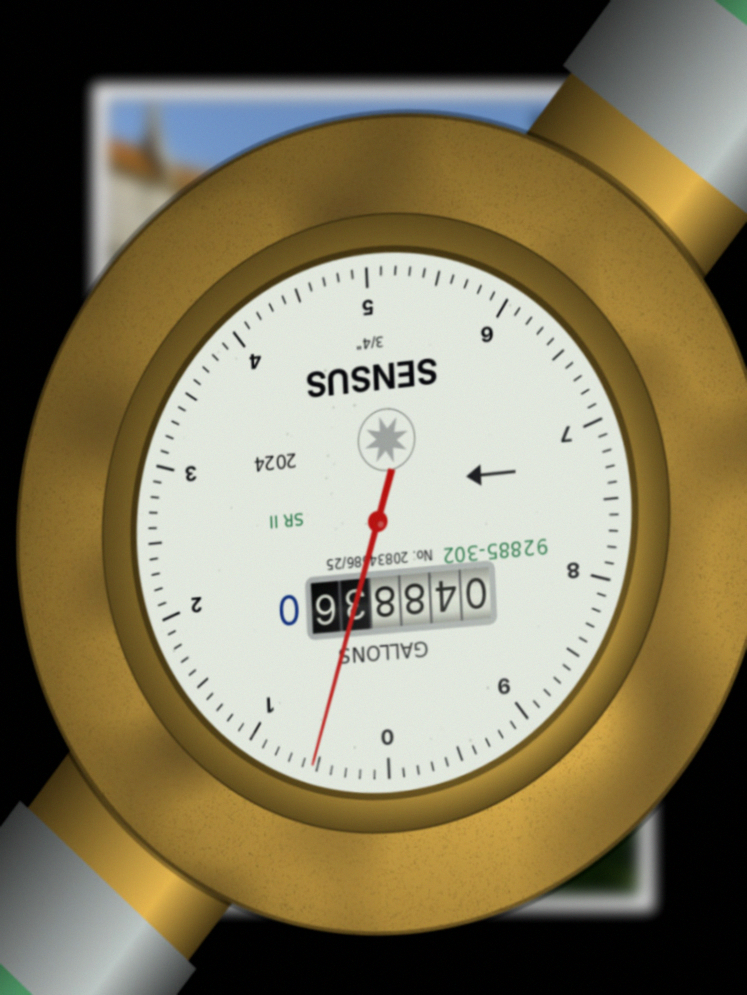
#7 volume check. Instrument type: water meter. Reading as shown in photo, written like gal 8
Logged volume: gal 488360.5
